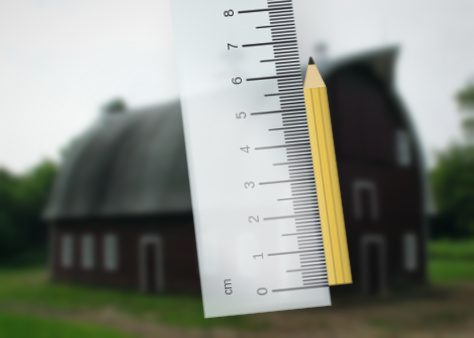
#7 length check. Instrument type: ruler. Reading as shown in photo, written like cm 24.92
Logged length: cm 6.5
